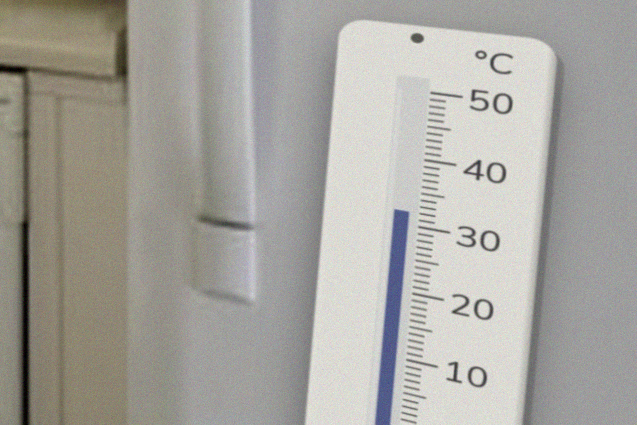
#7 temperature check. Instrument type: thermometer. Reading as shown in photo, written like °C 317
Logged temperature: °C 32
